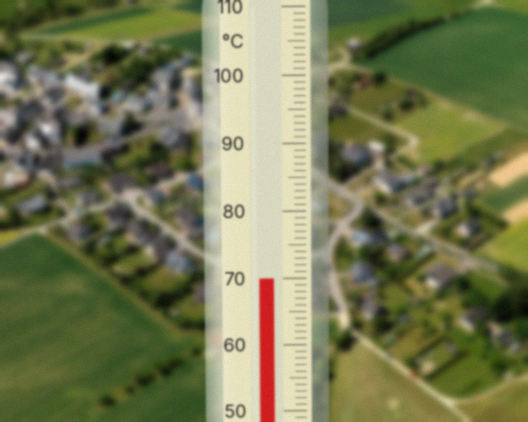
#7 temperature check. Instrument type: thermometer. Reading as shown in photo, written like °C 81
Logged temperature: °C 70
